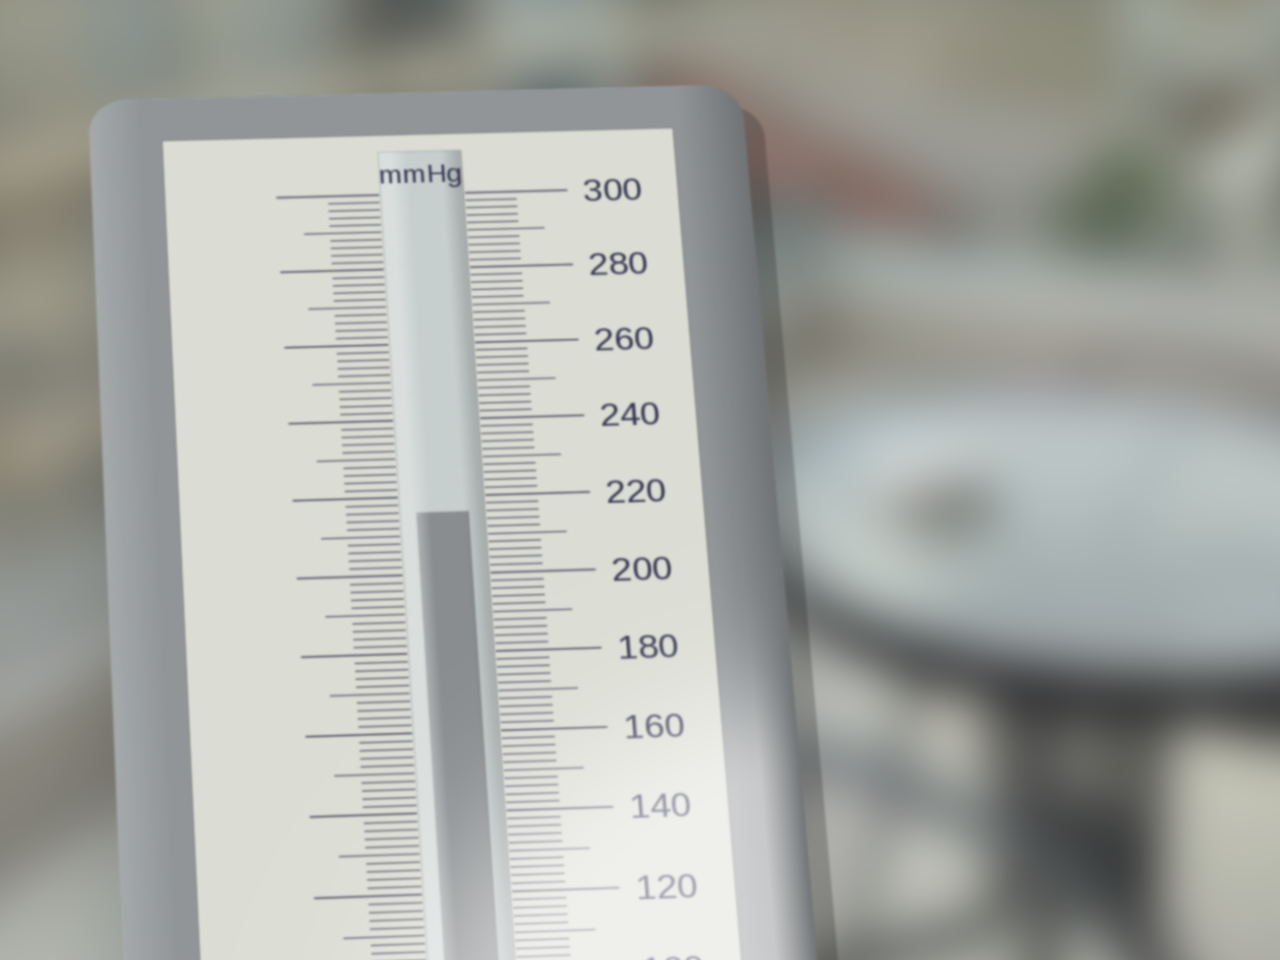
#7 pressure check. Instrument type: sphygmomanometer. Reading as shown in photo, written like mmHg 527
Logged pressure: mmHg 216
